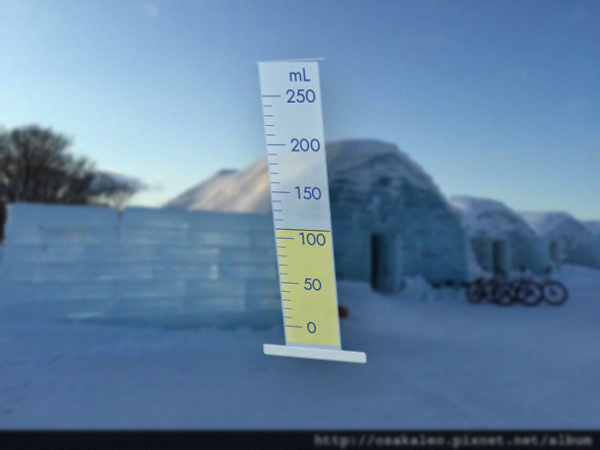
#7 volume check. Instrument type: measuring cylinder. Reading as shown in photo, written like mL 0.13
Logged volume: mL 110
